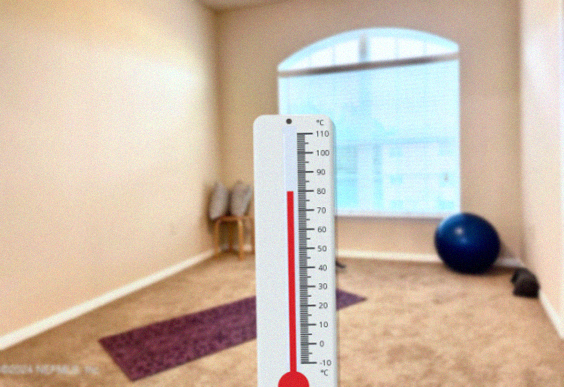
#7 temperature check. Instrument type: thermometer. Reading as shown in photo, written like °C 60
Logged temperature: °C 80
